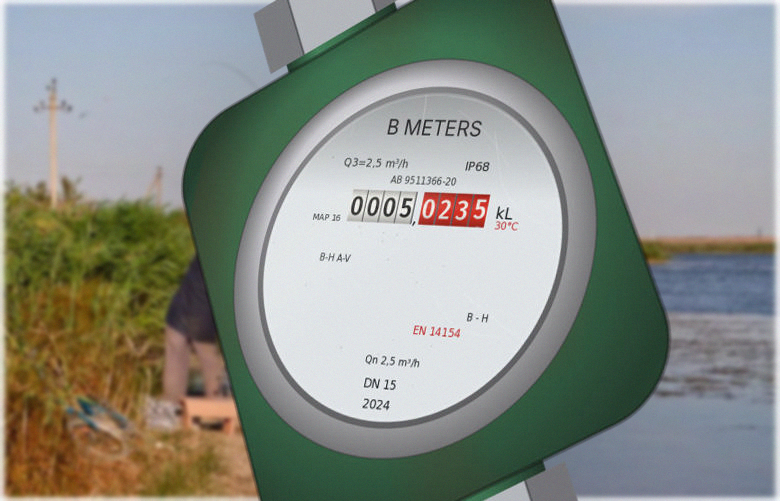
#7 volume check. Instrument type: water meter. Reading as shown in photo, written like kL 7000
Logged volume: kL 5.0235
